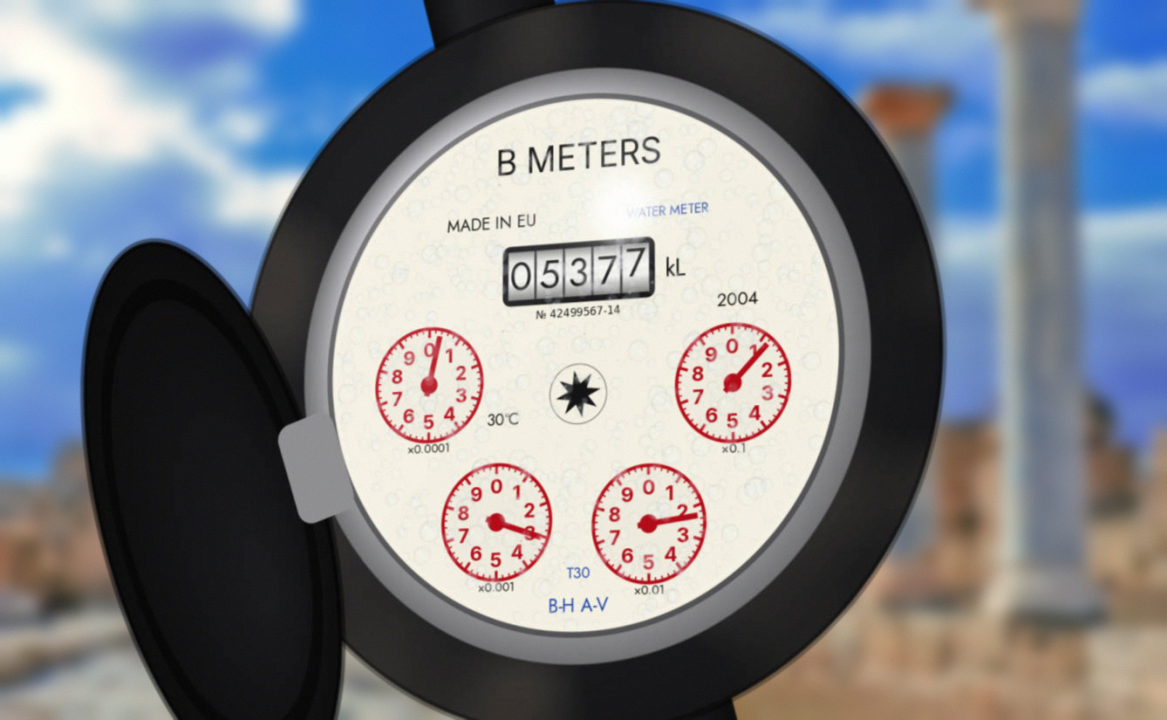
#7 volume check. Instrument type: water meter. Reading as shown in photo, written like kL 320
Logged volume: kL 5377.1230
